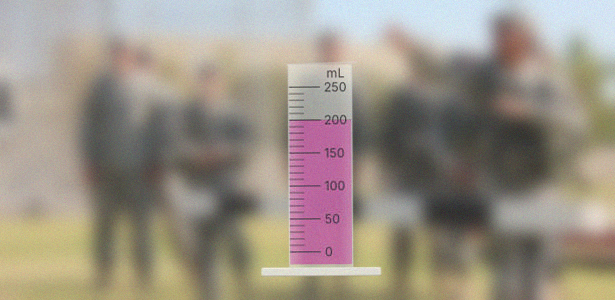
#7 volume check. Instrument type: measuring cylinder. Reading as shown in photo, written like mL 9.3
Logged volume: mL 200
